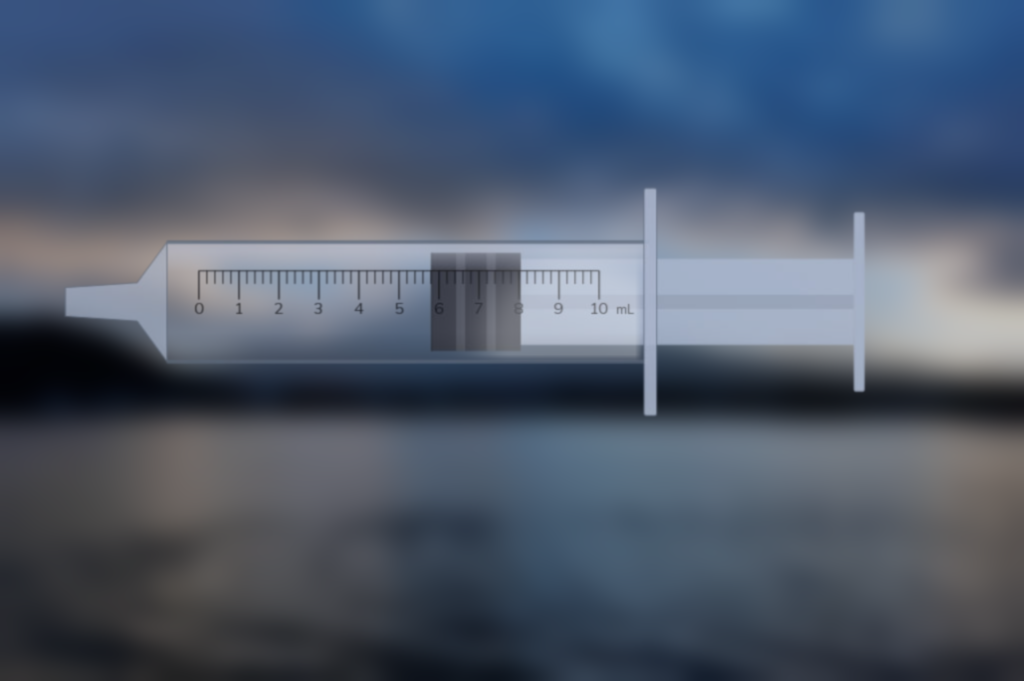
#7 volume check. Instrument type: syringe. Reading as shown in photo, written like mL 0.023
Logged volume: mL 5.8
